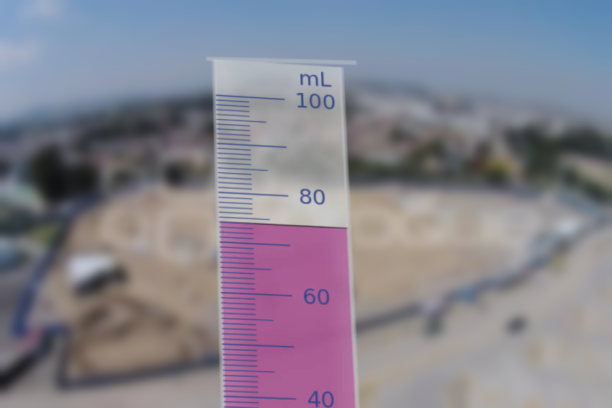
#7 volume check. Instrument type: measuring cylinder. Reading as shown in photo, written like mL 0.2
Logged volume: mL 74
